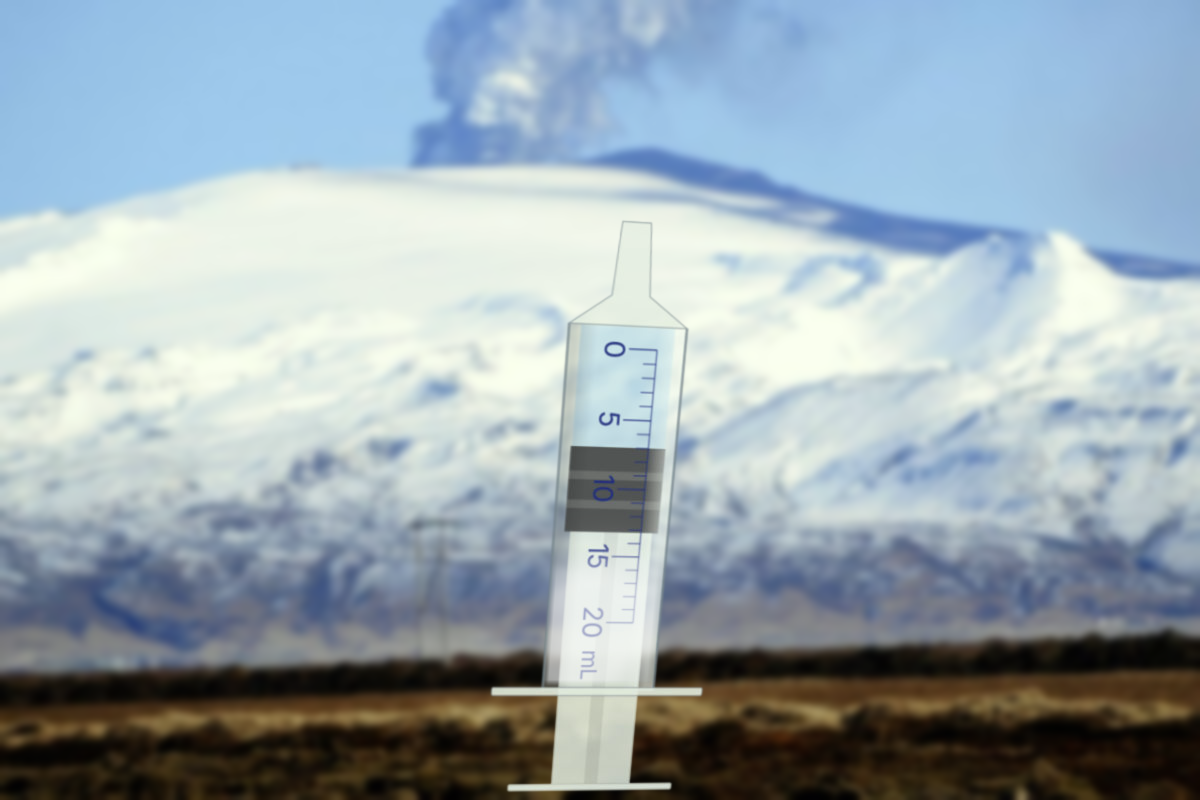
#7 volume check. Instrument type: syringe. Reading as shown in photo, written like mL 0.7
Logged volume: mL 7
